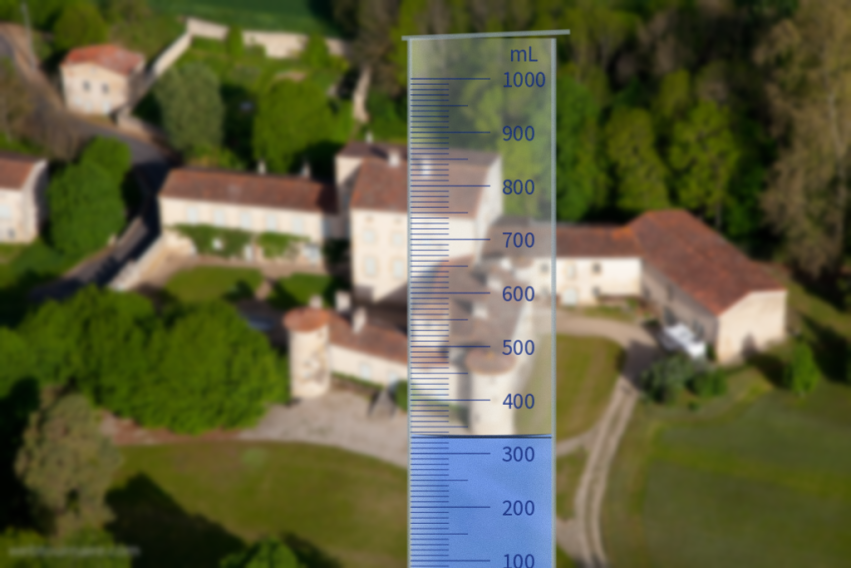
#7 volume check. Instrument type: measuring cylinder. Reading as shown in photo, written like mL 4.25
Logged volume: mL 330
